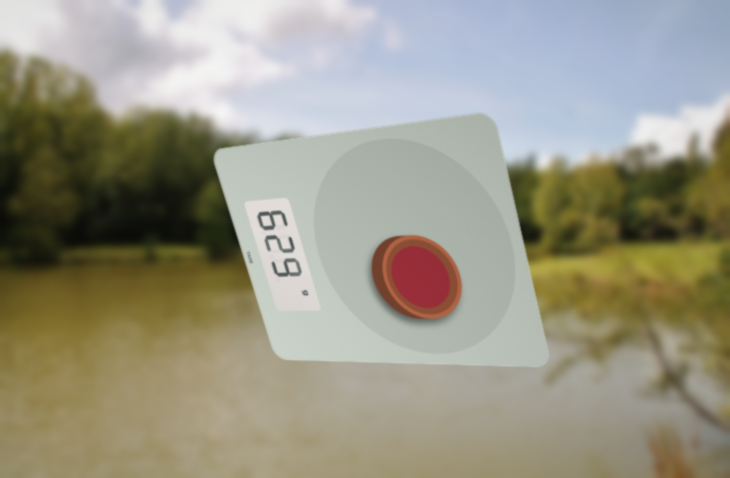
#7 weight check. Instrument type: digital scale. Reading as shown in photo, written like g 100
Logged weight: g 629
